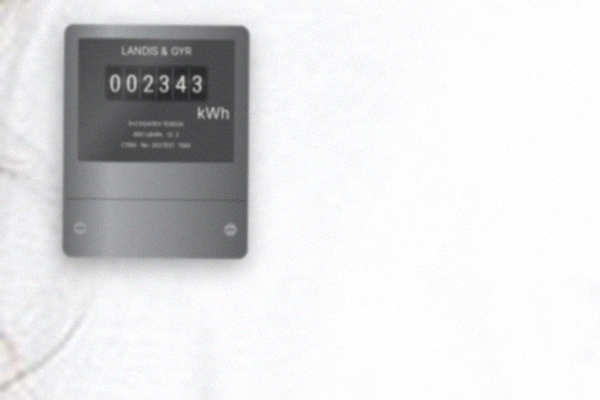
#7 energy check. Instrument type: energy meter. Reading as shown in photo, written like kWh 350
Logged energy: kWh 2343
